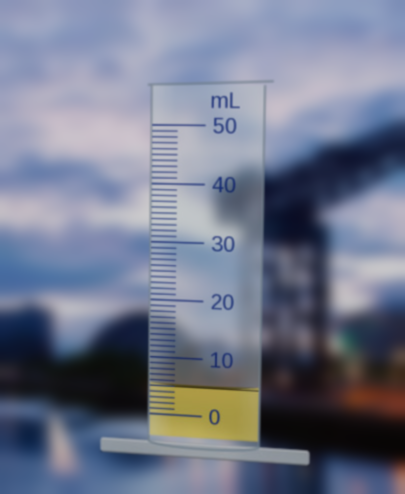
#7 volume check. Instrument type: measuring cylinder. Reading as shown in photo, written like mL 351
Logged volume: mL 5
